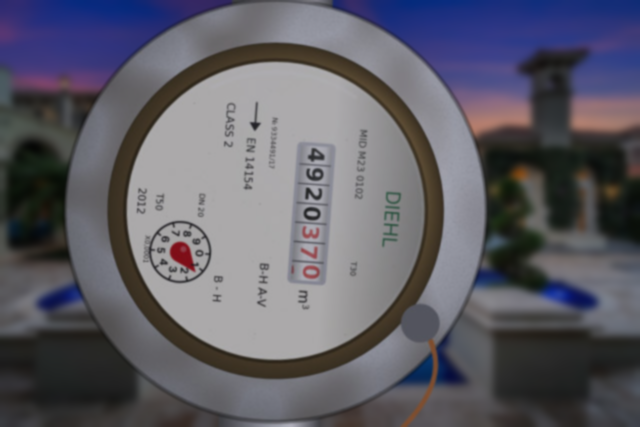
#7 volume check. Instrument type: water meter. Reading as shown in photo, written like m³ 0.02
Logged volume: m³ 4920.3701
